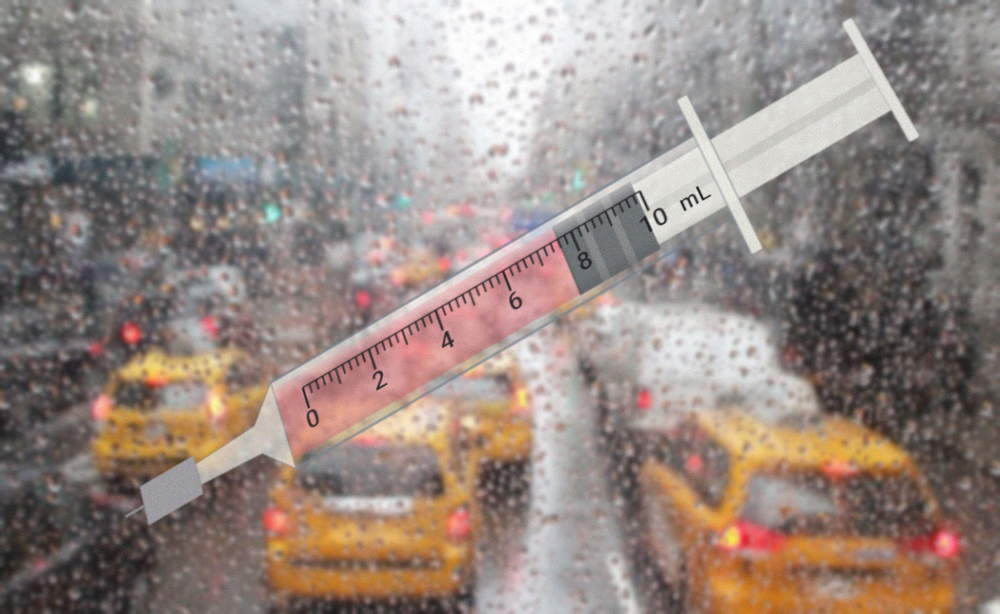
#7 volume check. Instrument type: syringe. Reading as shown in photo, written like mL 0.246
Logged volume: mL 7.6
